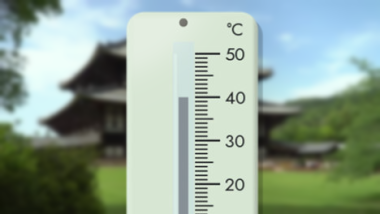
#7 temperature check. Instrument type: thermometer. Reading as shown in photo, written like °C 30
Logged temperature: °C 40
